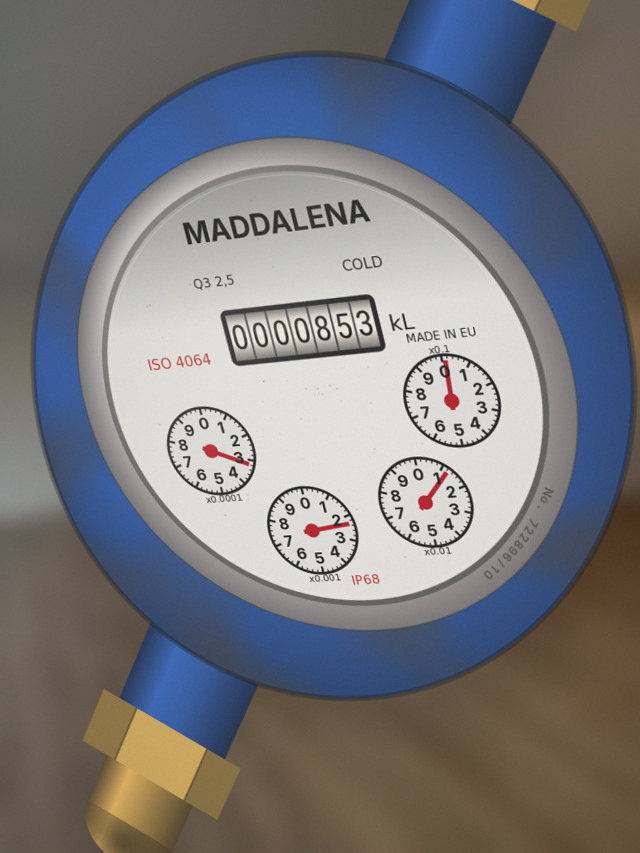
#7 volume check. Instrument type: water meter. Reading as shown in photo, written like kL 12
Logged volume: kL 853.0123
